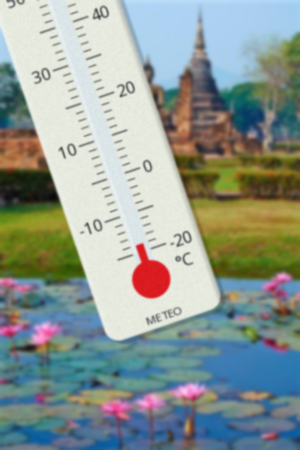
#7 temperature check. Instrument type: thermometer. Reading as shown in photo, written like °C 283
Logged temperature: °C -18
